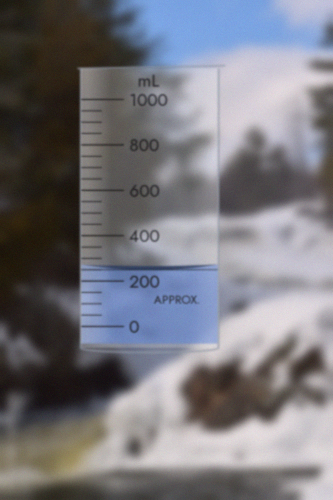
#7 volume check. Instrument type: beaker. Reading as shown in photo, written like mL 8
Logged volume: mL 250
